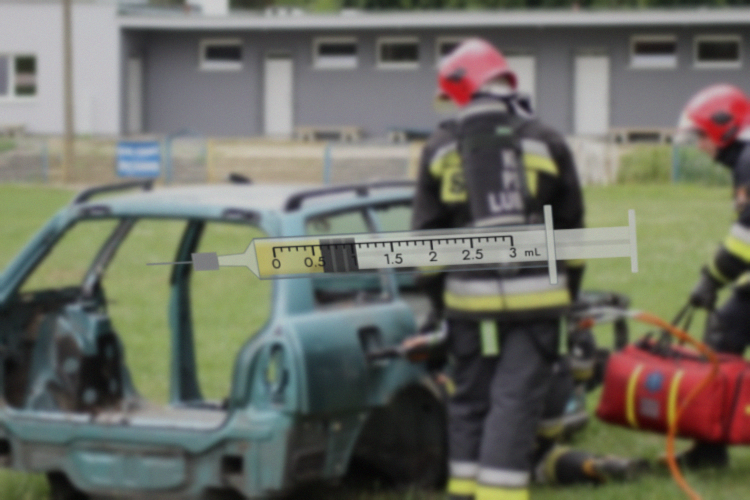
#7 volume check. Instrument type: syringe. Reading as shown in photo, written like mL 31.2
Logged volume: mL 0.6
